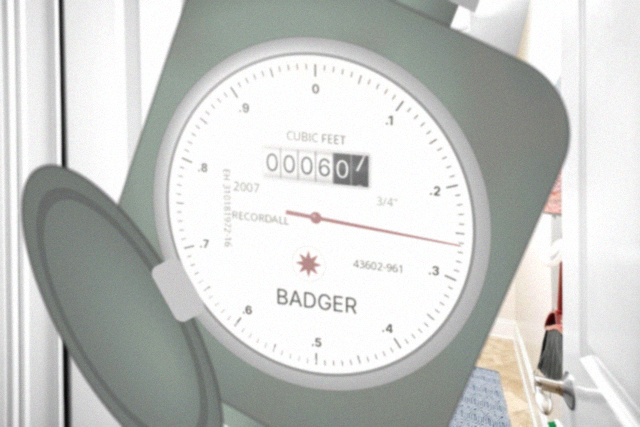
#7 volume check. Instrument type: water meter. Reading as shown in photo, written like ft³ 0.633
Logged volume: ft³ 607.26
